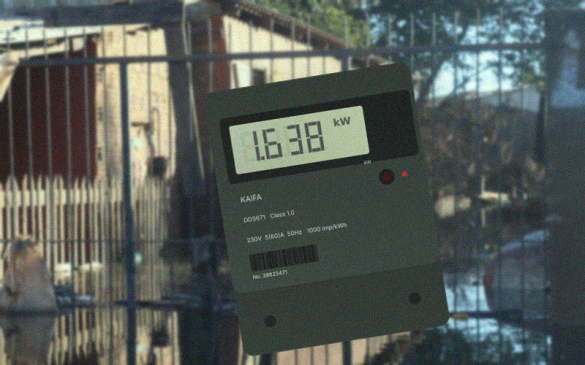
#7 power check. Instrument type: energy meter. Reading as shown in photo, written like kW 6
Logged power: kW 1.638
